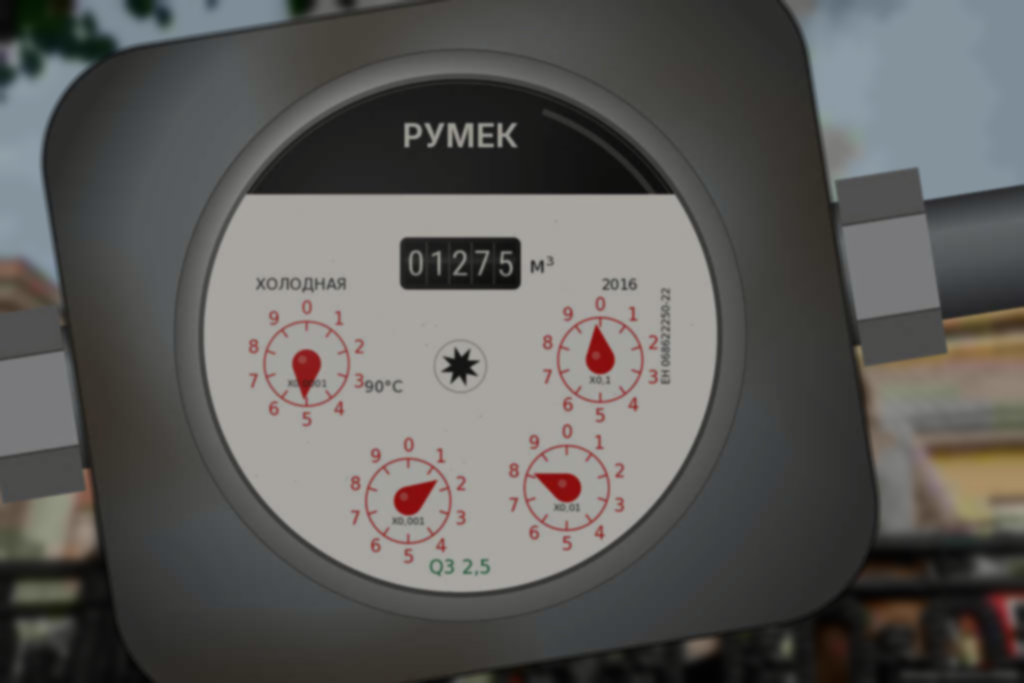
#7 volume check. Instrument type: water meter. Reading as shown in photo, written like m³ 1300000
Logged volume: m³ 1274.9815
